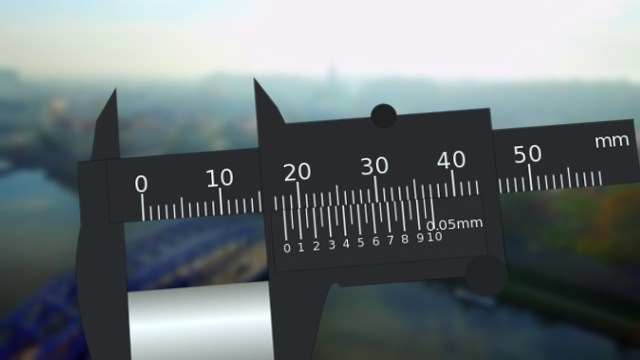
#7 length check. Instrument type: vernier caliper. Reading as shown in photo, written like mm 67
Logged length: mm 18.0
